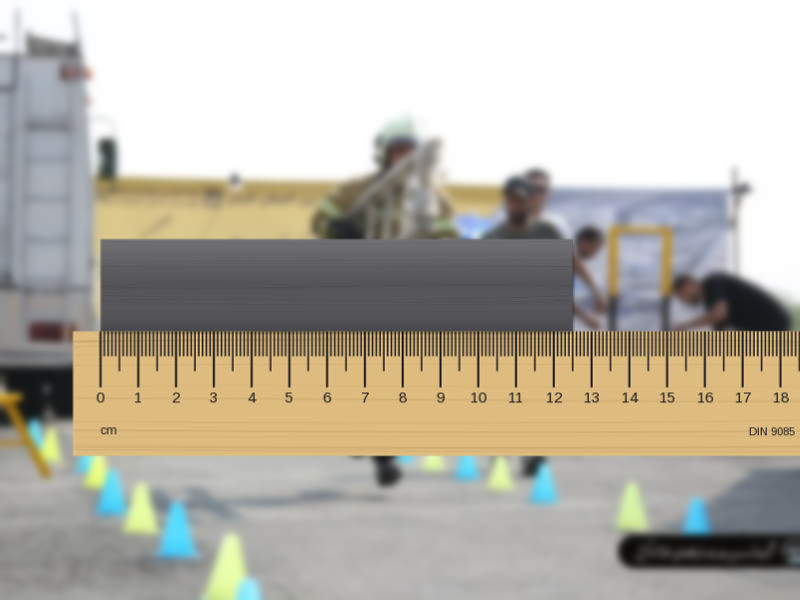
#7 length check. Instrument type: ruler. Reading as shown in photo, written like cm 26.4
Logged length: cm 12.5
